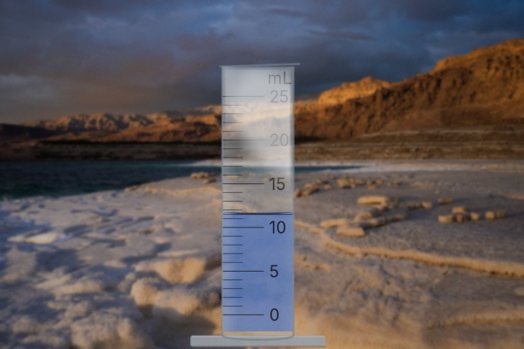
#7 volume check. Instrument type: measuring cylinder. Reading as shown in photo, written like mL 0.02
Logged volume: mL 11.5
